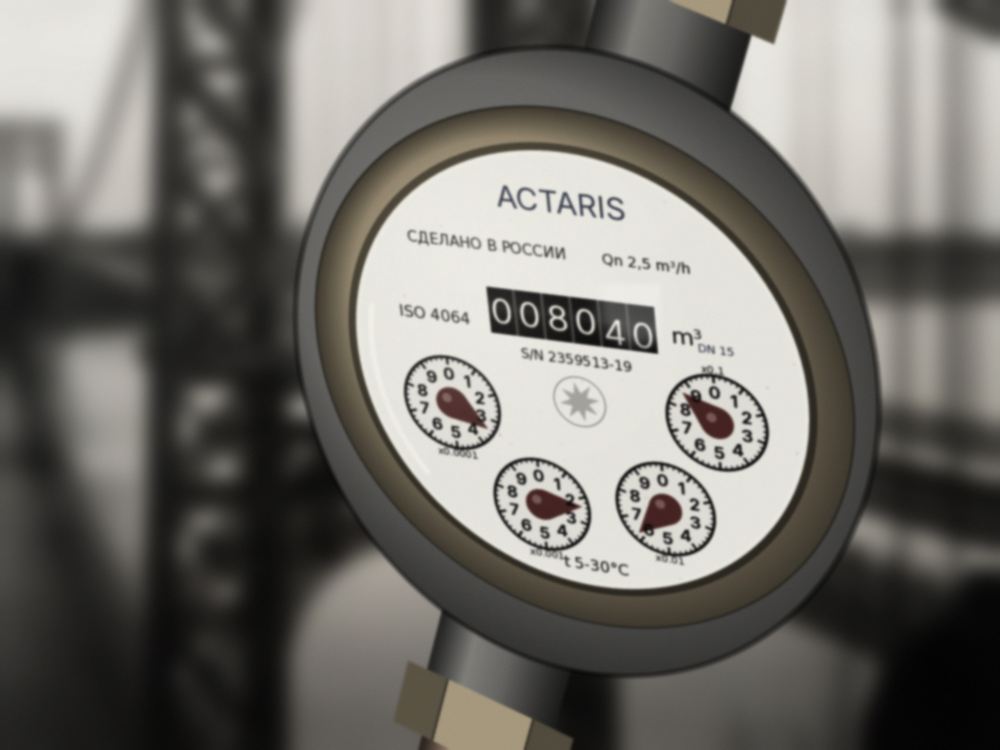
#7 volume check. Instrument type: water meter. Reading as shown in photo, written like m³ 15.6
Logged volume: m³ 8039.8623
